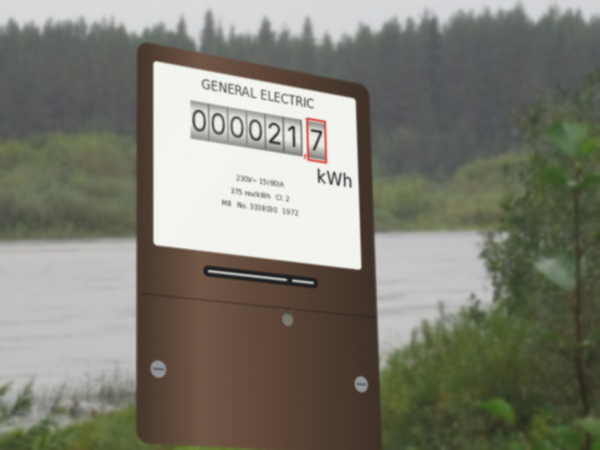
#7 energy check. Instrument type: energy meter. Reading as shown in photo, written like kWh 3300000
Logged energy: kWh 21.7
